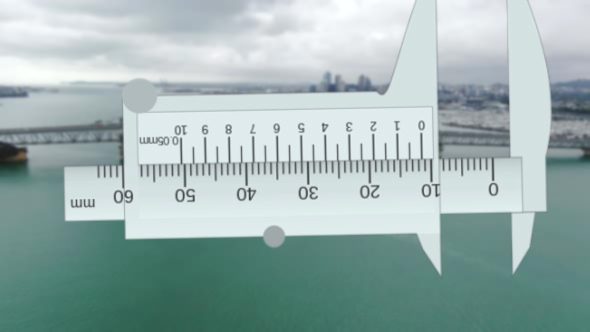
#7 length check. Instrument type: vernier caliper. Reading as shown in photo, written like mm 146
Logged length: mm 11.5
